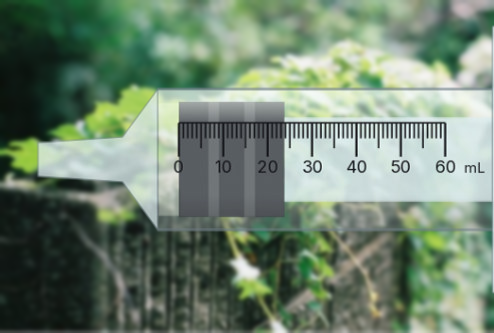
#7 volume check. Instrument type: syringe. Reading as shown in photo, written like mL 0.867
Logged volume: mL 0
